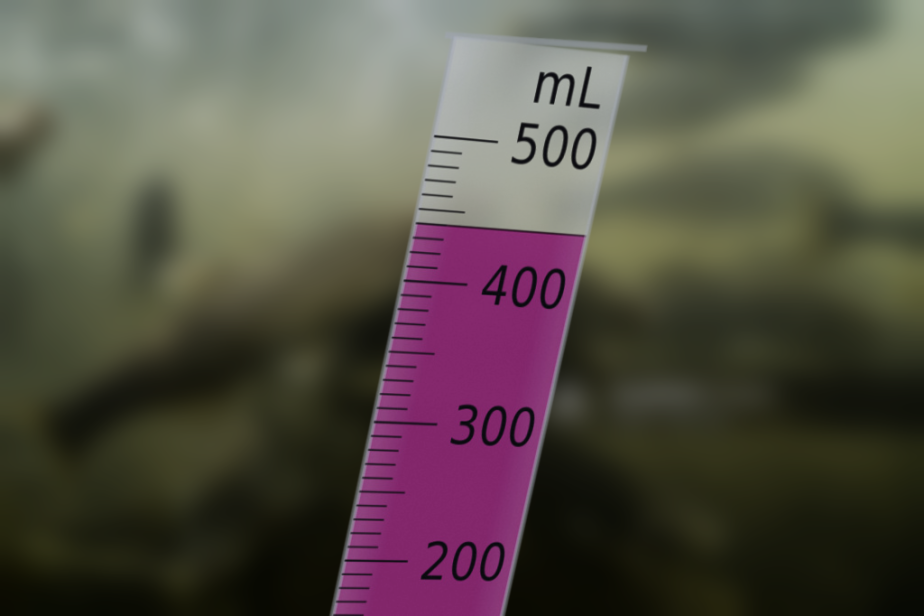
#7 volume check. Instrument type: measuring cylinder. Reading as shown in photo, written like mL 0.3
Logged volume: mL 440
